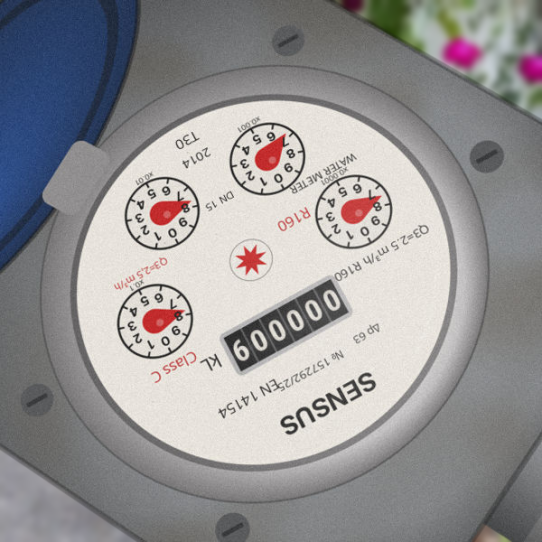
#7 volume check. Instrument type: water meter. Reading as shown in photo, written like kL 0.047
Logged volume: kL 9.7767
